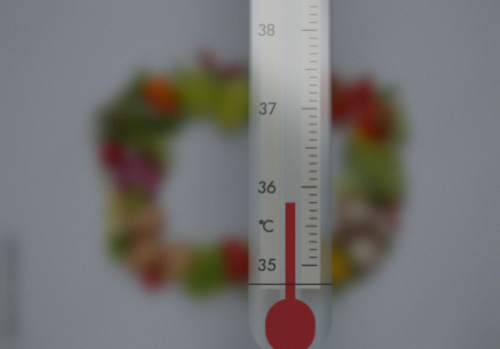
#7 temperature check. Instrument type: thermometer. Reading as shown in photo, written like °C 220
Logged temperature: °C 35.8
